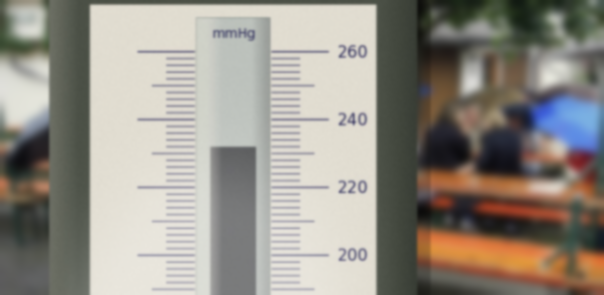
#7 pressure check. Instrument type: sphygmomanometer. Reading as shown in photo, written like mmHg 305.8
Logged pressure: mmHg 232
